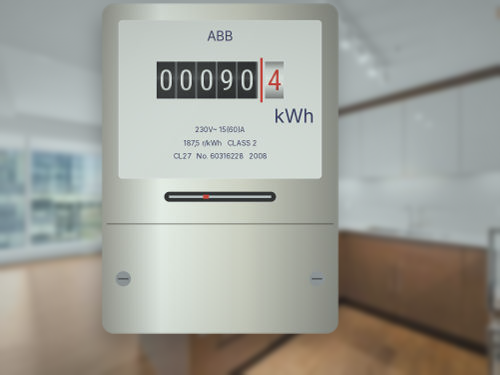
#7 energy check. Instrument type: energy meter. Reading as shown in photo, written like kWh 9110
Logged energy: kWh 90.4
